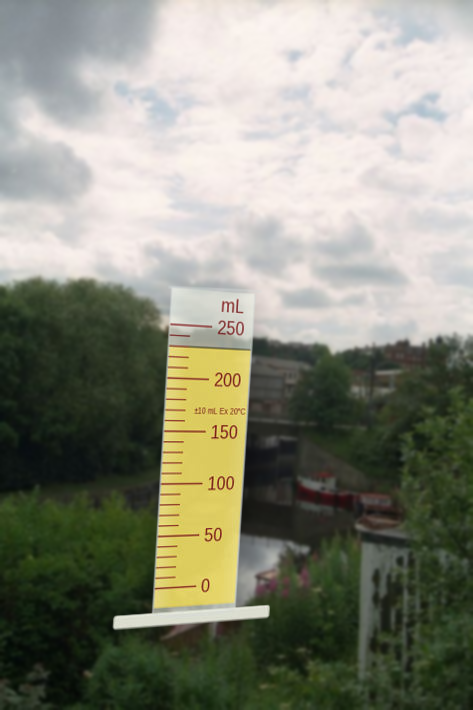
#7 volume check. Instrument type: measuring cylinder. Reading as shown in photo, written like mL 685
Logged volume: mL 230
